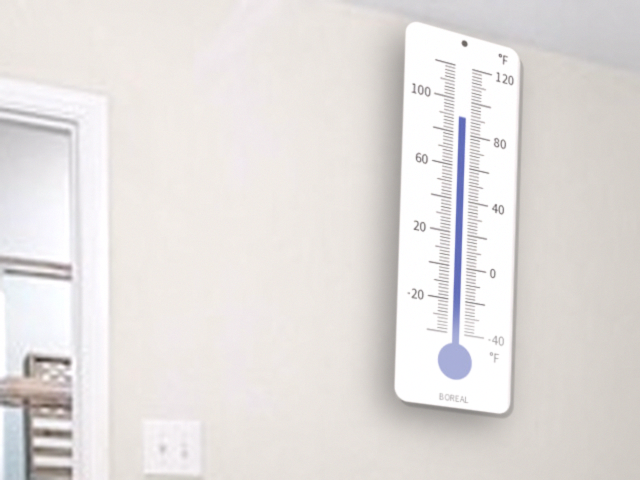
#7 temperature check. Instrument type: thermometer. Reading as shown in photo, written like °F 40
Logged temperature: °F 90
